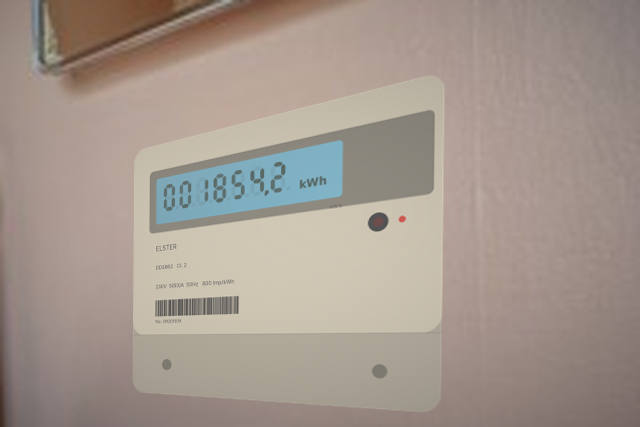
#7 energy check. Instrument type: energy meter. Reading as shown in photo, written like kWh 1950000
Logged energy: kWh 1854.2
